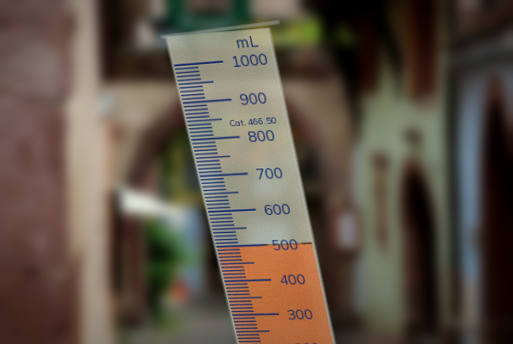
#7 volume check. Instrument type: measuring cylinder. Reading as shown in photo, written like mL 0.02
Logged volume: mL 500
